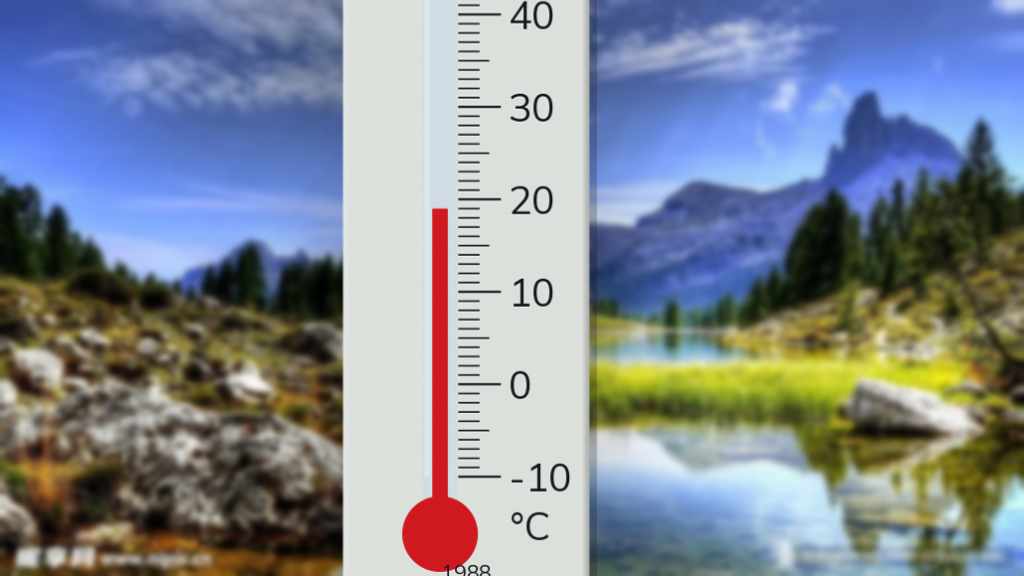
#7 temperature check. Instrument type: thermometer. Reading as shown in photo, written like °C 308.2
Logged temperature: °C 19
